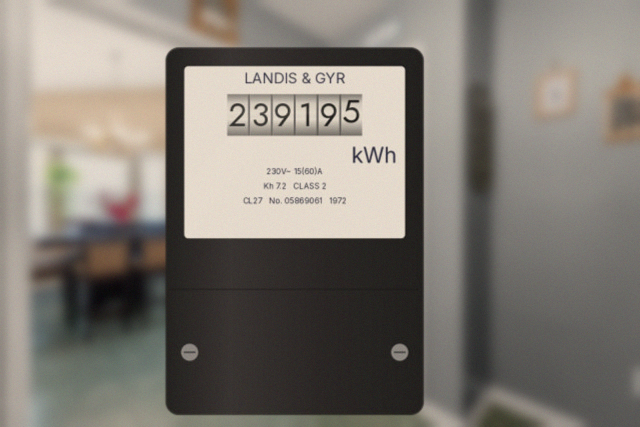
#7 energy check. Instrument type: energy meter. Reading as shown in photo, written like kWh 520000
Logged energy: kWh 239195
